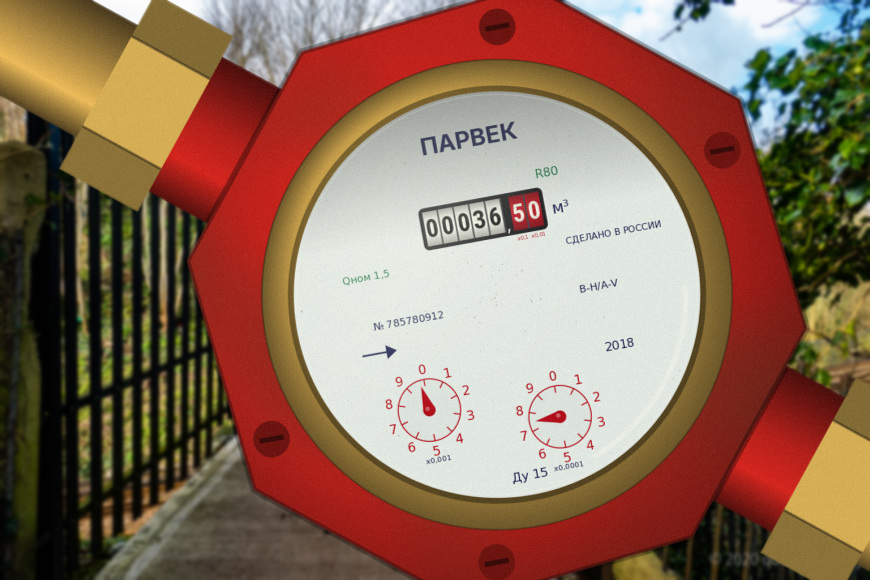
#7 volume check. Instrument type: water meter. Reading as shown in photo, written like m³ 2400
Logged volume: m³ 36.4997
